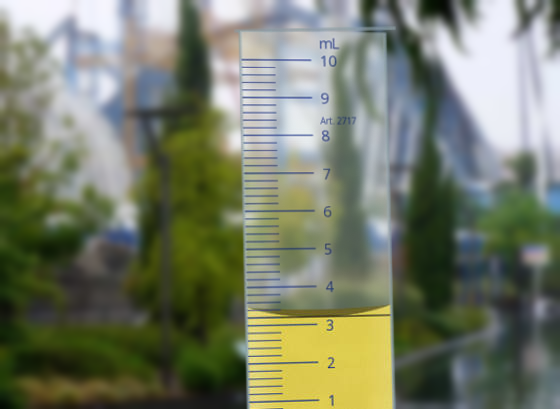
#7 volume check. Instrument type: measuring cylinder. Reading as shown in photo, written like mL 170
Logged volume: mL 3.2
